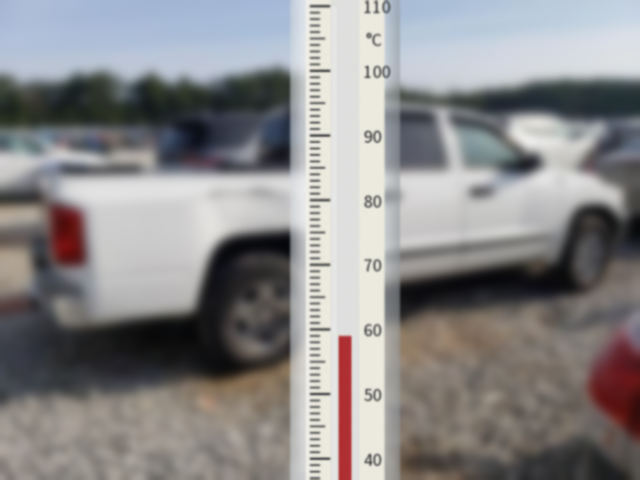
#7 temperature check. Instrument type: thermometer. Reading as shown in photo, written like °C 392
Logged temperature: °C 59
